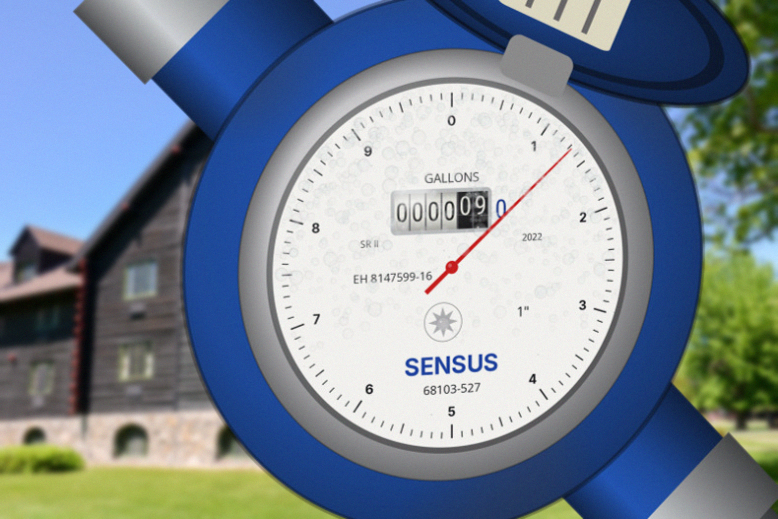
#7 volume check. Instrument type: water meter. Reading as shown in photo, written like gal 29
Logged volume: gal 91.3
